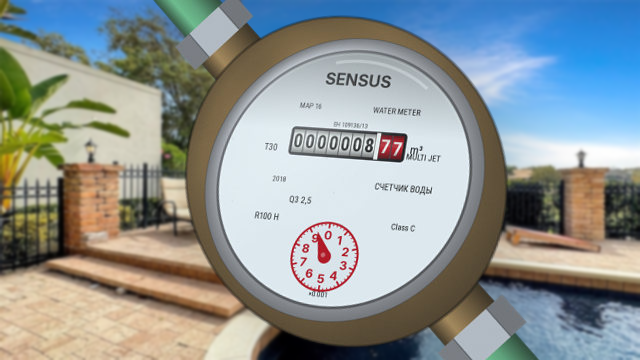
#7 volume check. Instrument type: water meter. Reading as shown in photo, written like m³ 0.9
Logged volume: m³ 8.769
